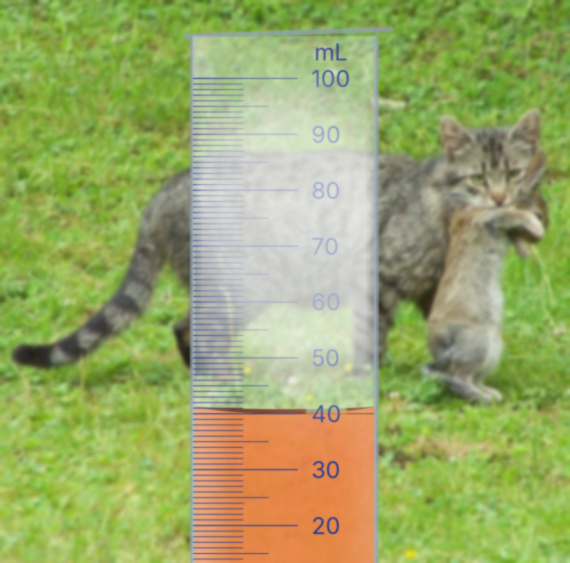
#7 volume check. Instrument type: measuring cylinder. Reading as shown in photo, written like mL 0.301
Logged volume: mL 40
